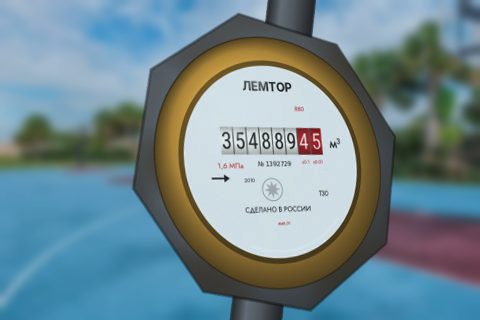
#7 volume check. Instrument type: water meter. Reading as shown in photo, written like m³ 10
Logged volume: m³ 354889.45
